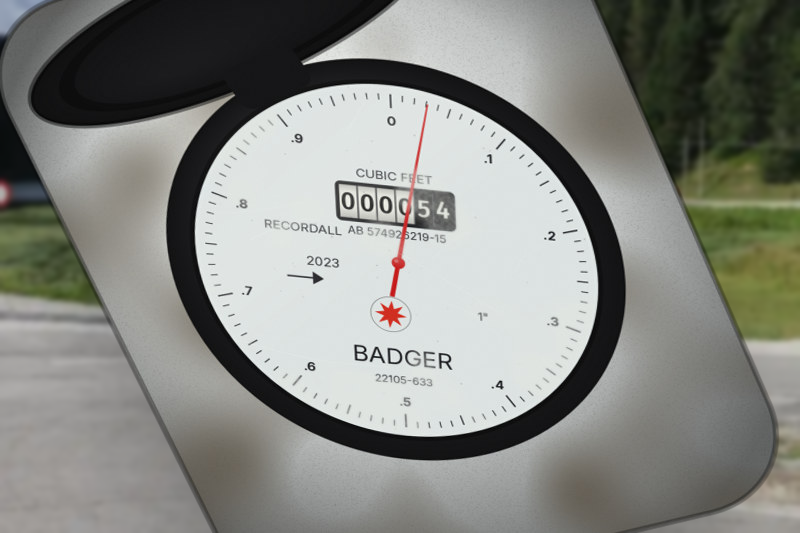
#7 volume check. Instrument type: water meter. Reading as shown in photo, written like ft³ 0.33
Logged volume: ft³ 54.03
